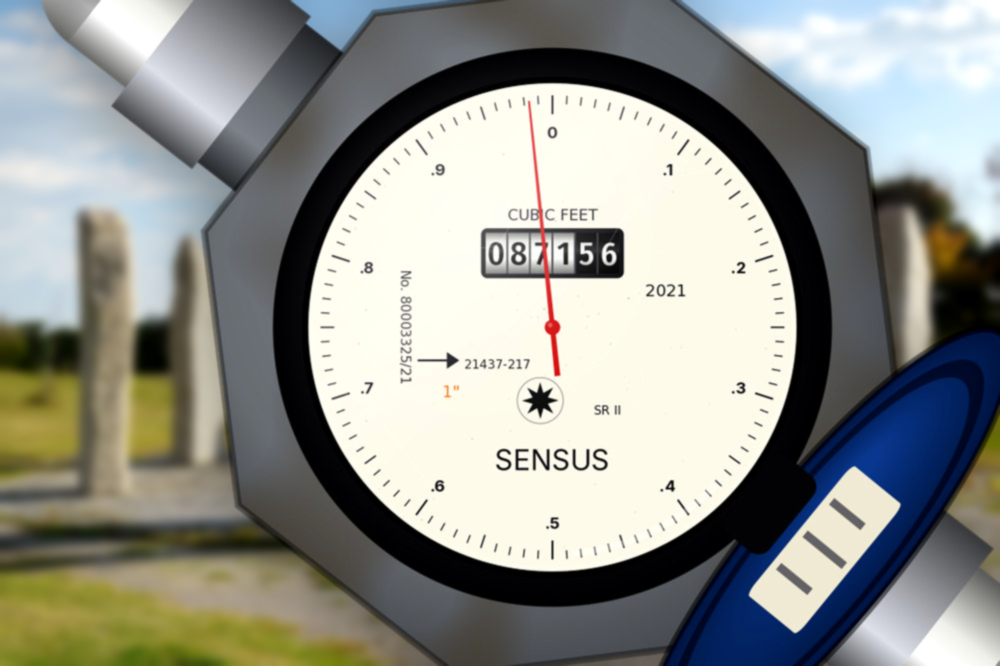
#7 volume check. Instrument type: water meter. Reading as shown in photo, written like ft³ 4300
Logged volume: ft³ 87155.98
